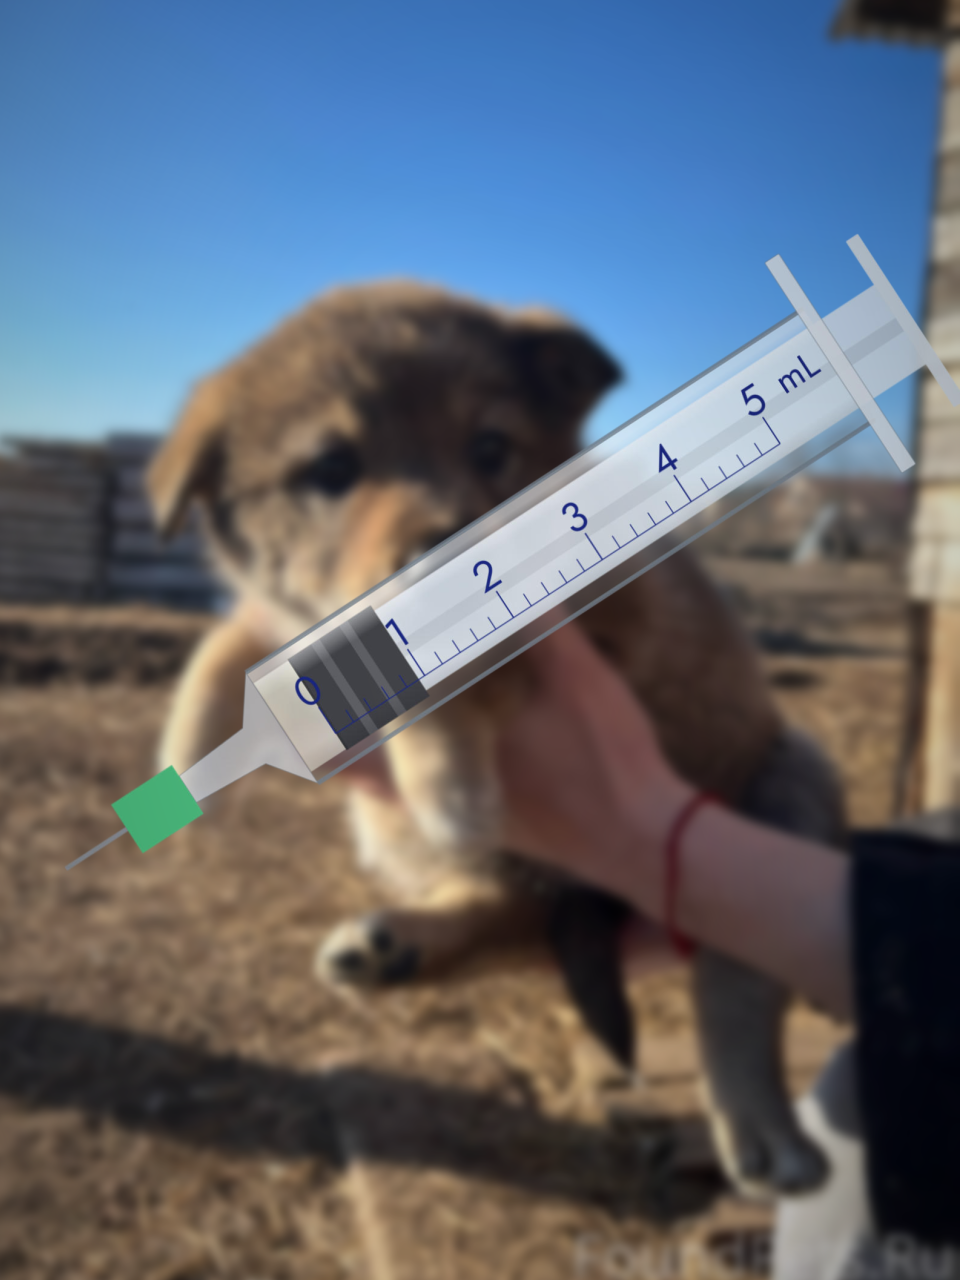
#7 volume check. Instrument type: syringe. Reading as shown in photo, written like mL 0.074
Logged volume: mL 0
